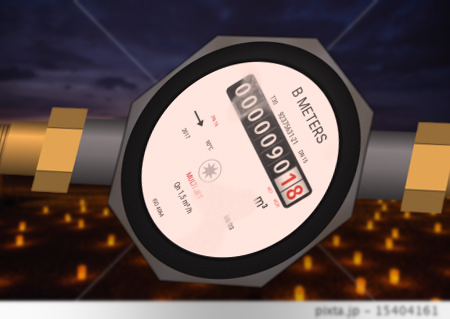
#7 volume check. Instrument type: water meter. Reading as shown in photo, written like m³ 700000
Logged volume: m³ 90.18
